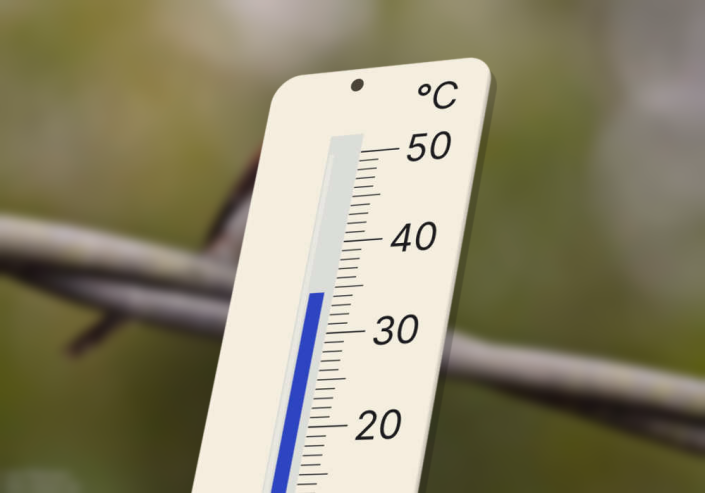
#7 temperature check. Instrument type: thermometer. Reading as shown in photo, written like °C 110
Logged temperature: °C 34.5
